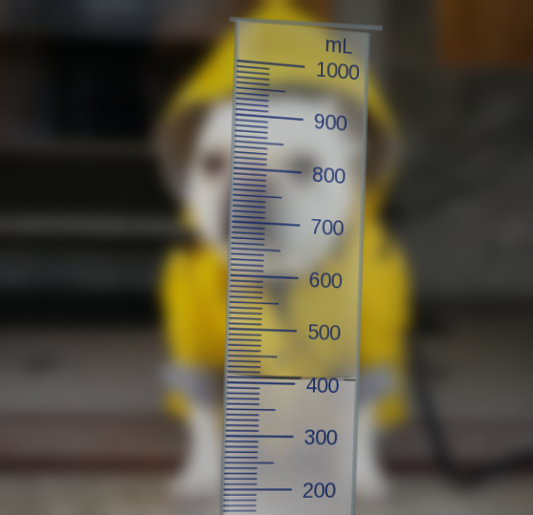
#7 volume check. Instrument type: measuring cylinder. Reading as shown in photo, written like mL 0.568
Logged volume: mL 410
